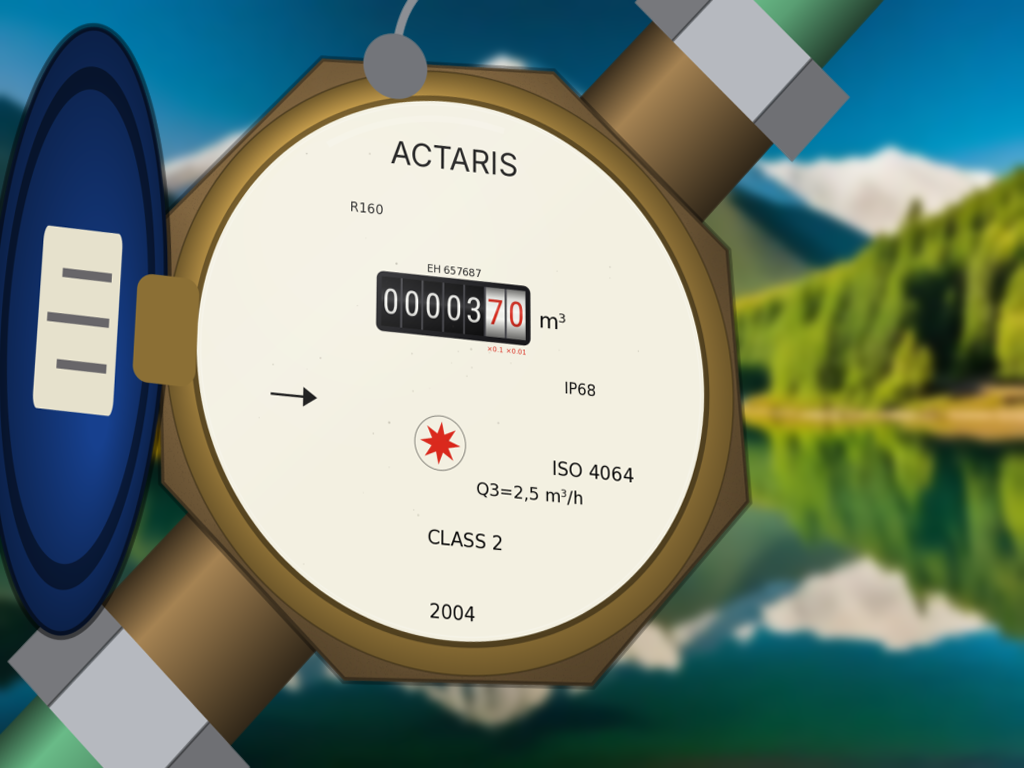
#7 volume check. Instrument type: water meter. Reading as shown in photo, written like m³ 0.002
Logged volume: m³ 3.70
